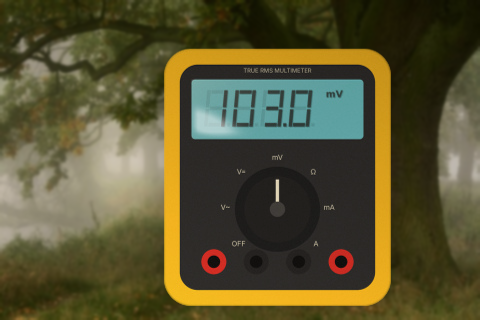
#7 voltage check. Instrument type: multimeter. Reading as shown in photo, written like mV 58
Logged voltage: mV 103.0
